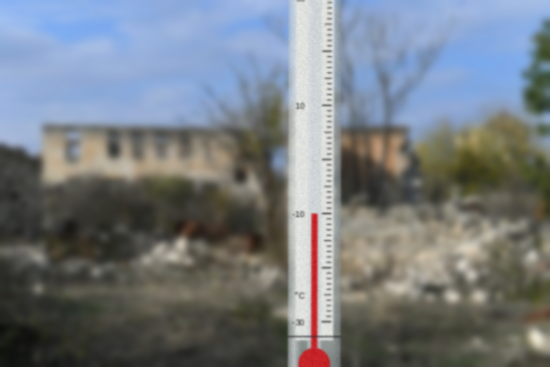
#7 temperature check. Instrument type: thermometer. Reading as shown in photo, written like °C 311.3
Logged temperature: °C -10
